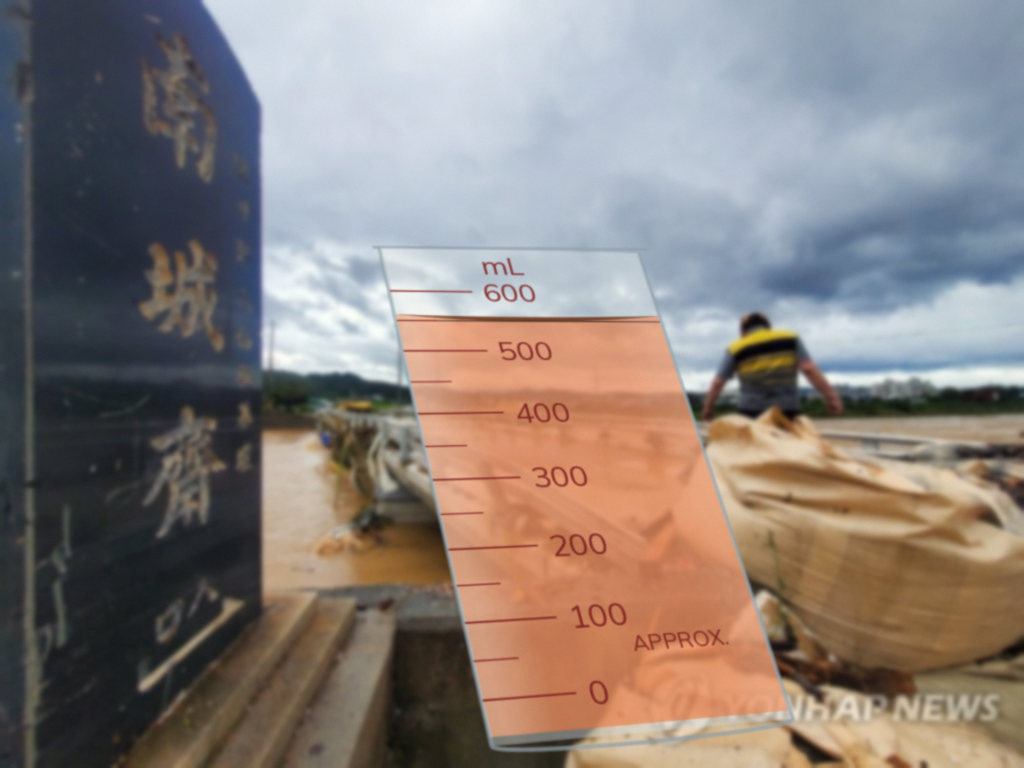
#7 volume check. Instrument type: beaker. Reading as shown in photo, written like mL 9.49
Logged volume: mL 550
